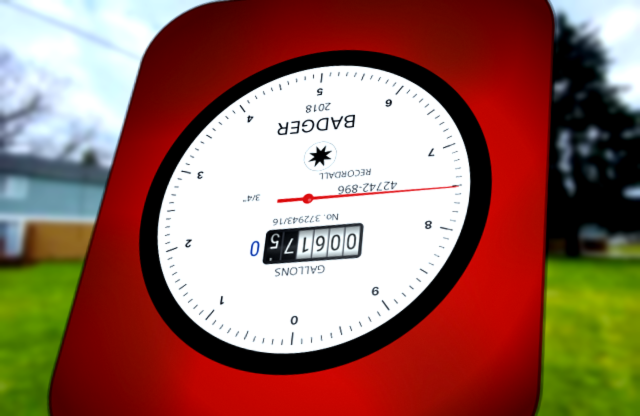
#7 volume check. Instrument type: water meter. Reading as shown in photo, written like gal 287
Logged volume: gal 61747.5
